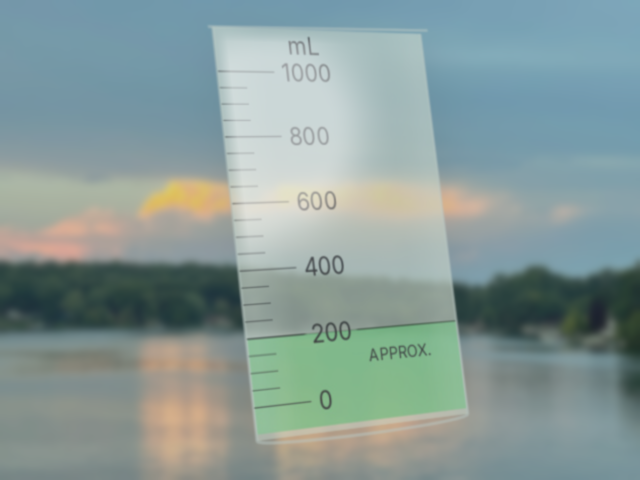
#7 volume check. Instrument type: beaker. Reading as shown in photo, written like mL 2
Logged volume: mL 200
